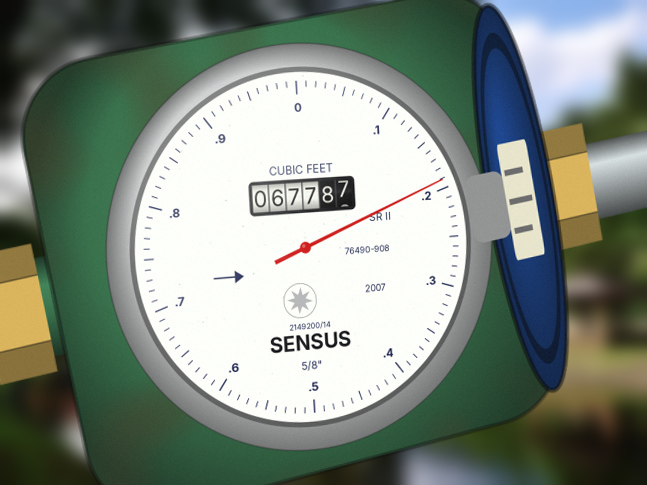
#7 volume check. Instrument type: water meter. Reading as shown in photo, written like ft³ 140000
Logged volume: ft³ 67787.19
